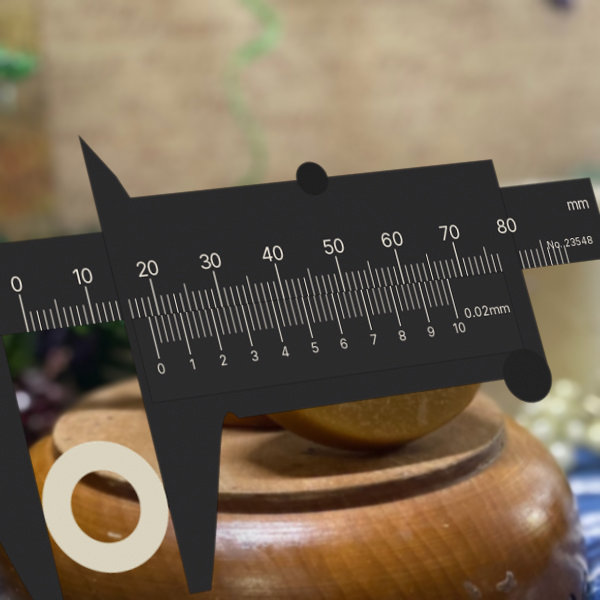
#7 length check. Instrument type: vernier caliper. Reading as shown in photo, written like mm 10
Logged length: mm 18.4
